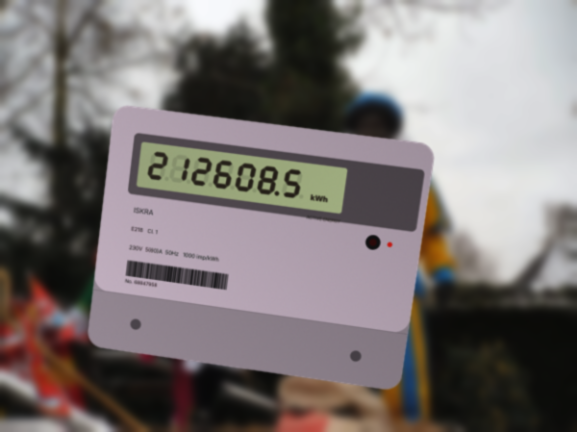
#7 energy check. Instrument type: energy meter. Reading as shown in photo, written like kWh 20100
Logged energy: kWh 212608.5
